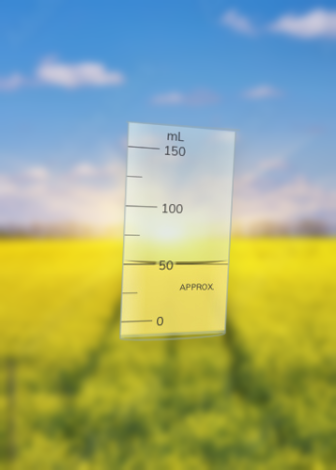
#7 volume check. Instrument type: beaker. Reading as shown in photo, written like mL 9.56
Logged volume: mL 50
